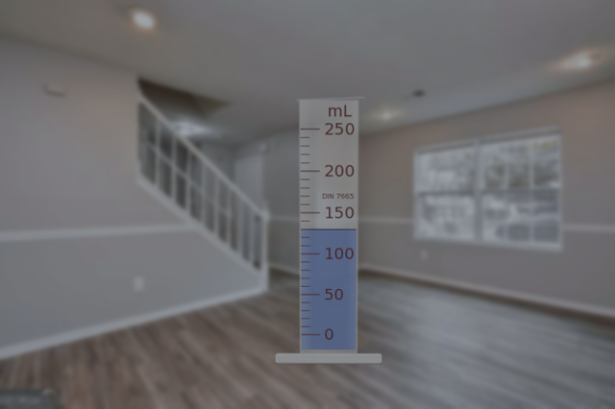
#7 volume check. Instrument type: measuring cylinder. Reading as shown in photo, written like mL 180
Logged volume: mL 130
